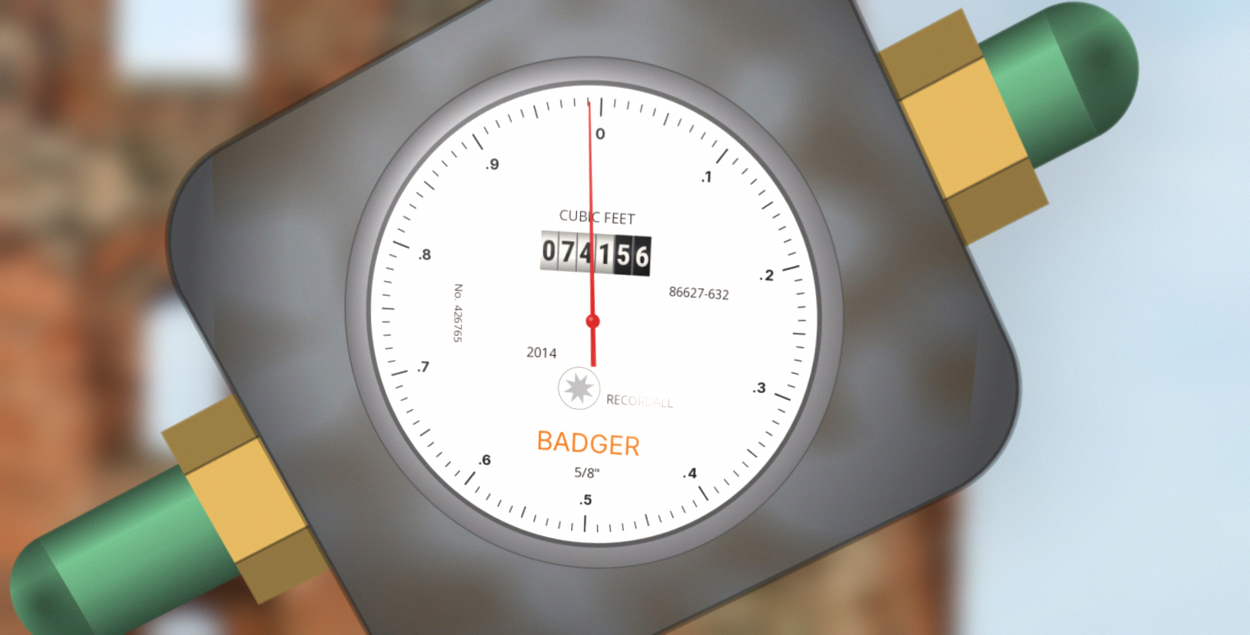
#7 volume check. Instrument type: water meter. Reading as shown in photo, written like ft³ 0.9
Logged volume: ft³ 74155.99
